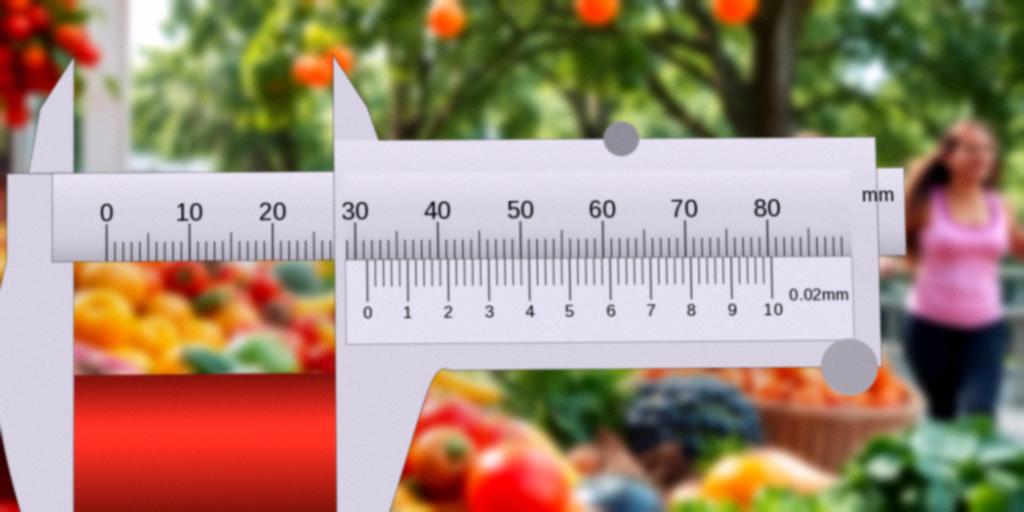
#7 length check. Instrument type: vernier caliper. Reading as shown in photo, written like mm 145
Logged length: mm 31.4
